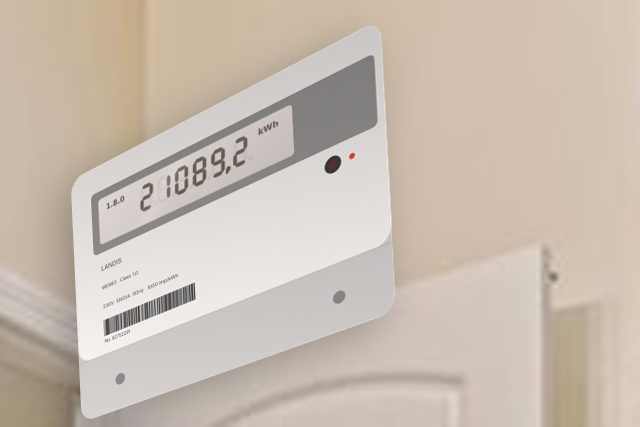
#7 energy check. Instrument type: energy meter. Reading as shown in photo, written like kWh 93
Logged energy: kWh 21089.2
